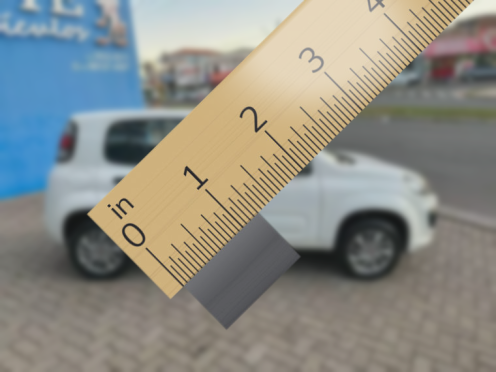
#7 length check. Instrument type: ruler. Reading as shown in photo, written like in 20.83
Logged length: in 1.25
